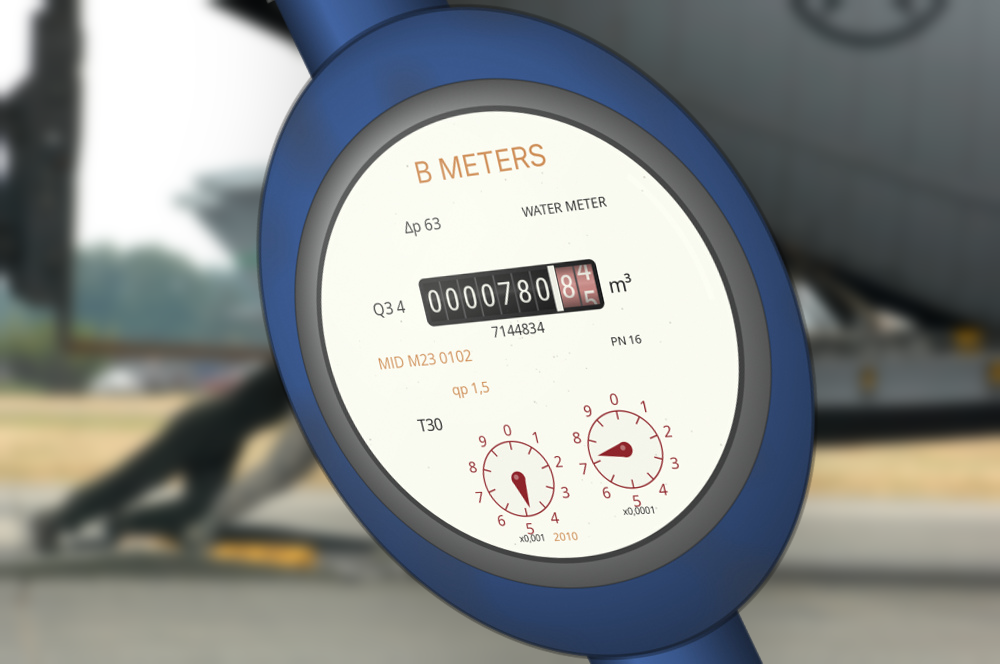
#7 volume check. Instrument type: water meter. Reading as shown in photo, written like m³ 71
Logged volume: m³ 780.8447
